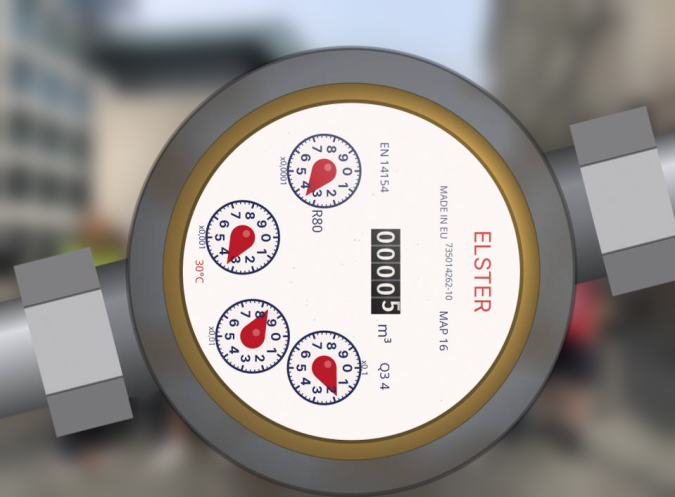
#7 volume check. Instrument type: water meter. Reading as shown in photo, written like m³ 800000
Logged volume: m³ 5.1833
